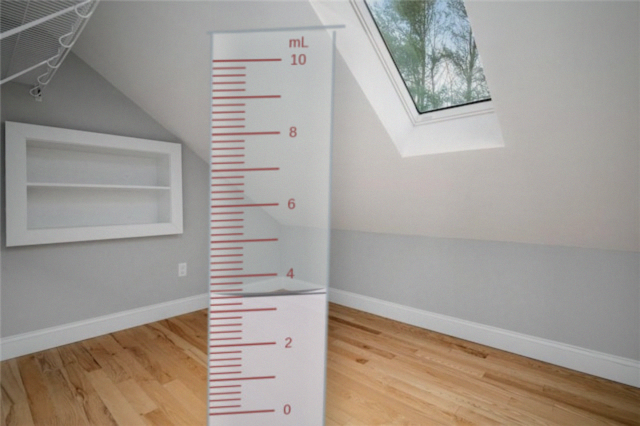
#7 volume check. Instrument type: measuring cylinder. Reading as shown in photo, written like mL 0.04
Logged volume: mL 3.4
